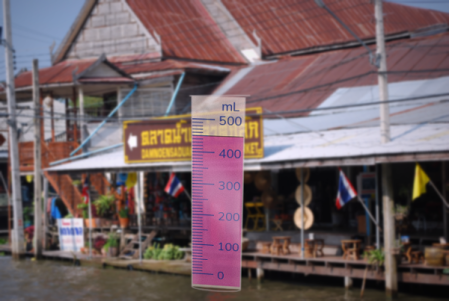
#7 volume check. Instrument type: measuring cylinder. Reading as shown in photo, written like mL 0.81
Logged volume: mL 450
